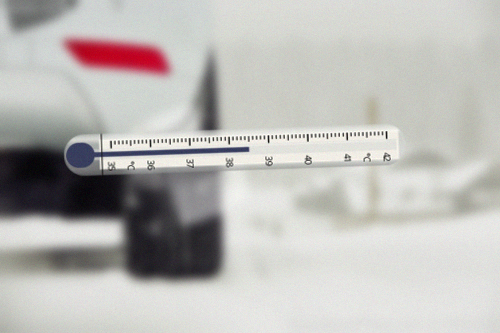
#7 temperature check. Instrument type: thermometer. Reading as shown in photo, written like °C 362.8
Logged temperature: °C 38.5
